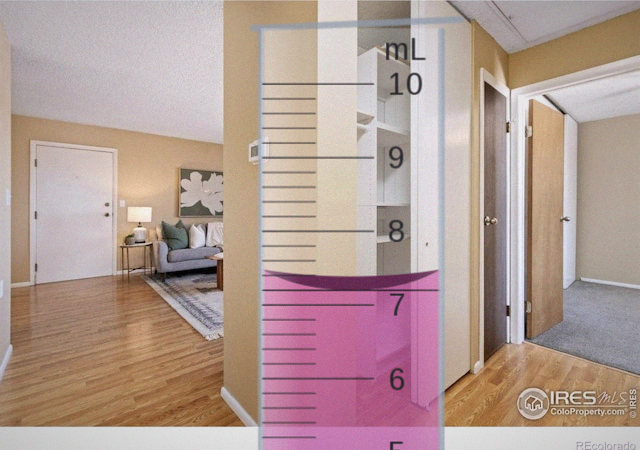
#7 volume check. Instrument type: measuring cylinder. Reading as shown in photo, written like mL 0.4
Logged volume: mL 7.2
